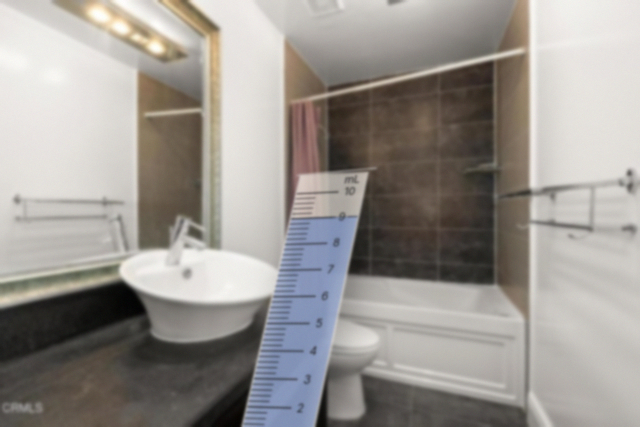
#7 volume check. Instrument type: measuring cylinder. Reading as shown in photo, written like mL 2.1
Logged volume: mL 9
